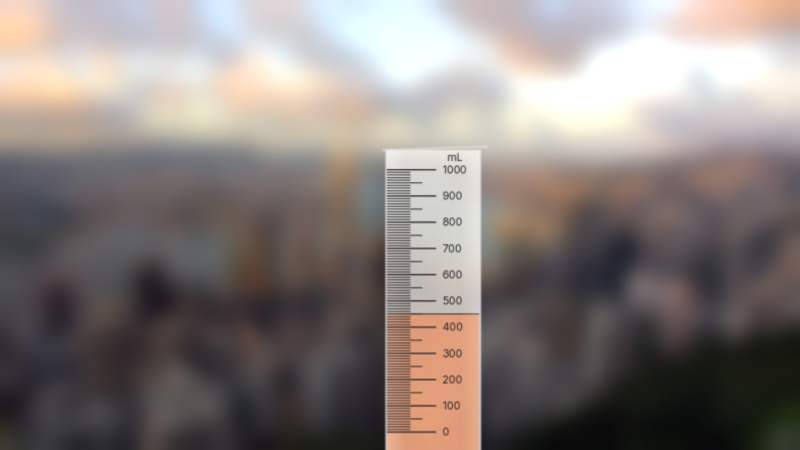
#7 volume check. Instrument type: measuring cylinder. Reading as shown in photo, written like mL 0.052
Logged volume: mL 450
